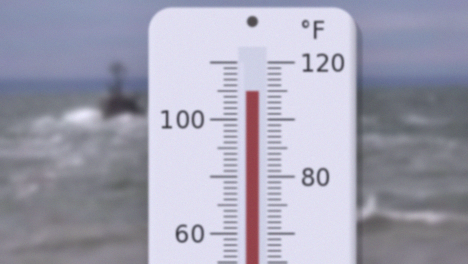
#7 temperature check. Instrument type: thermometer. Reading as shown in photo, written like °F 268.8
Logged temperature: °F 110
